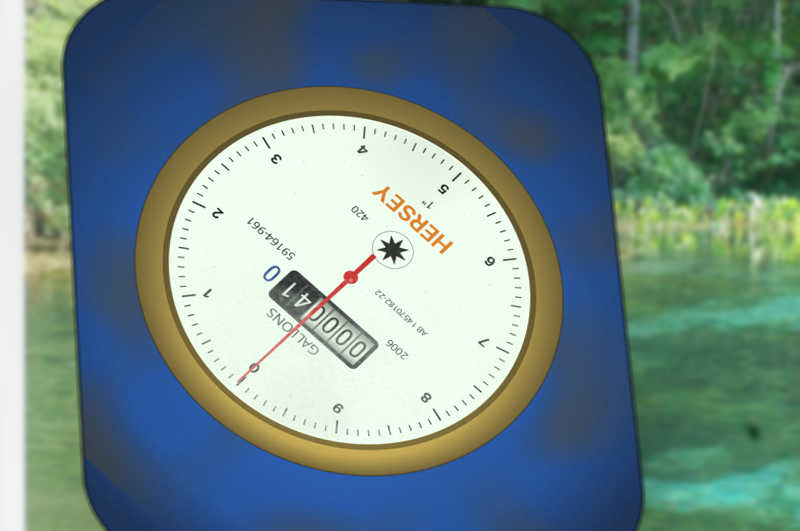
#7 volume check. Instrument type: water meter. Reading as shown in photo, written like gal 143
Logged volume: gal 410.0
